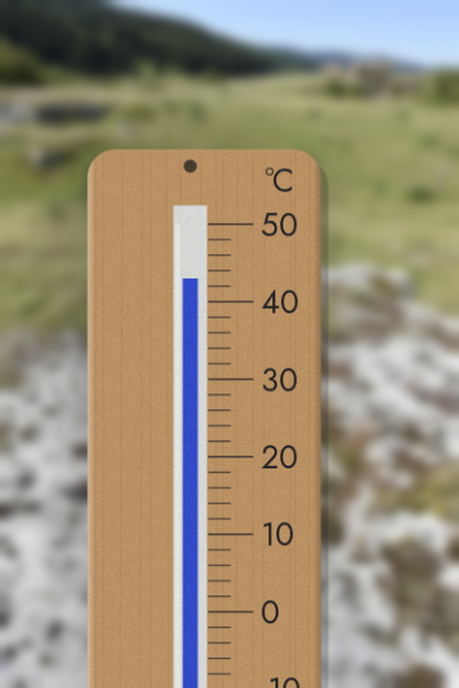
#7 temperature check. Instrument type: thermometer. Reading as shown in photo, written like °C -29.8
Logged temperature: °C 43
